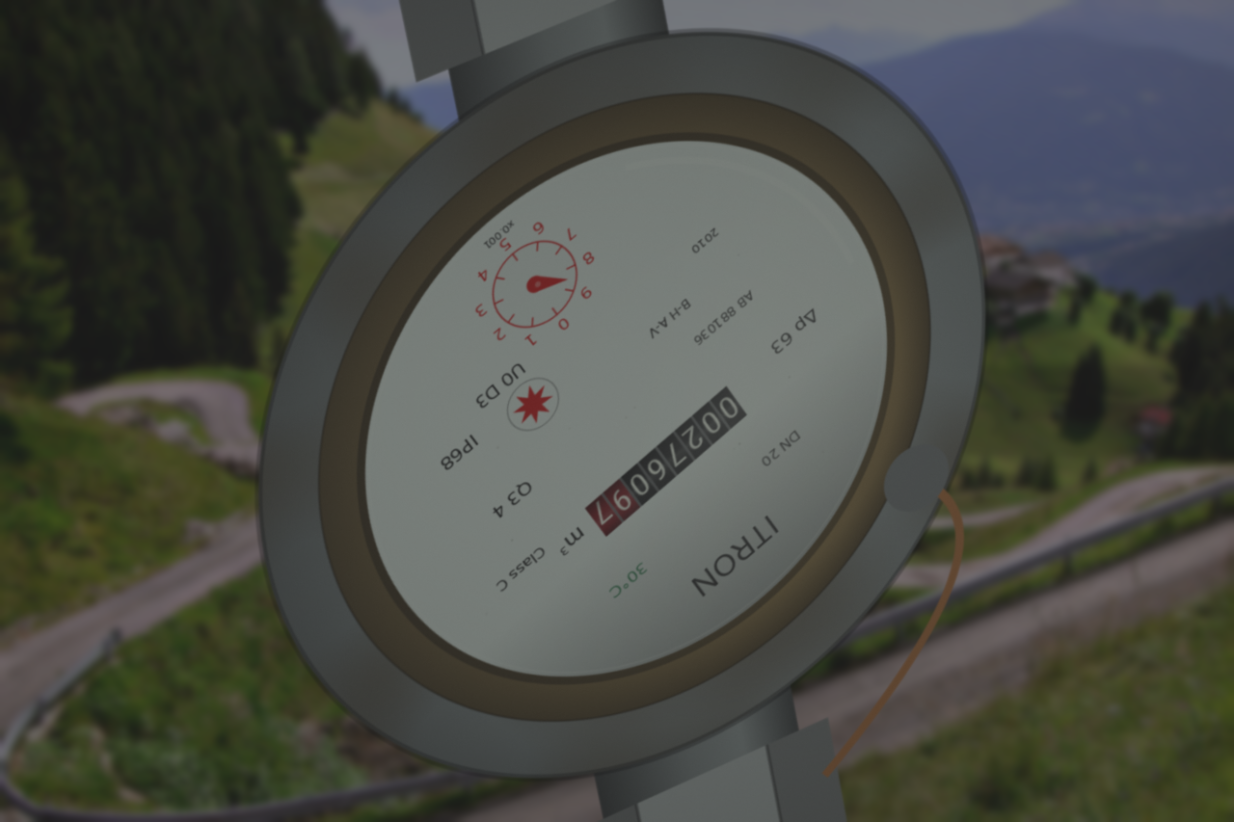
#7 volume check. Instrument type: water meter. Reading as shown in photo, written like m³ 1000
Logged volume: m³ 2760.968
